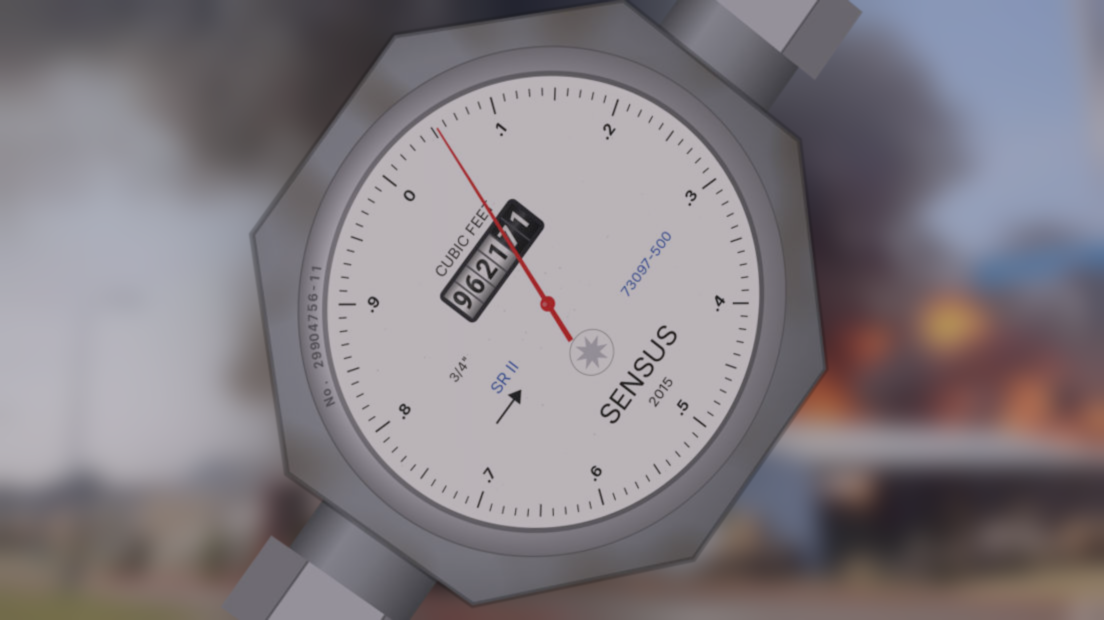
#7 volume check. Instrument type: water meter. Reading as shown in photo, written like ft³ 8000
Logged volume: ft³ 962171.05
